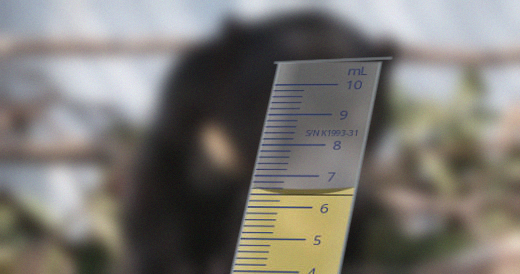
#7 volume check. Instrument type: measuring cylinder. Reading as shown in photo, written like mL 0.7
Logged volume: mL 6.4
